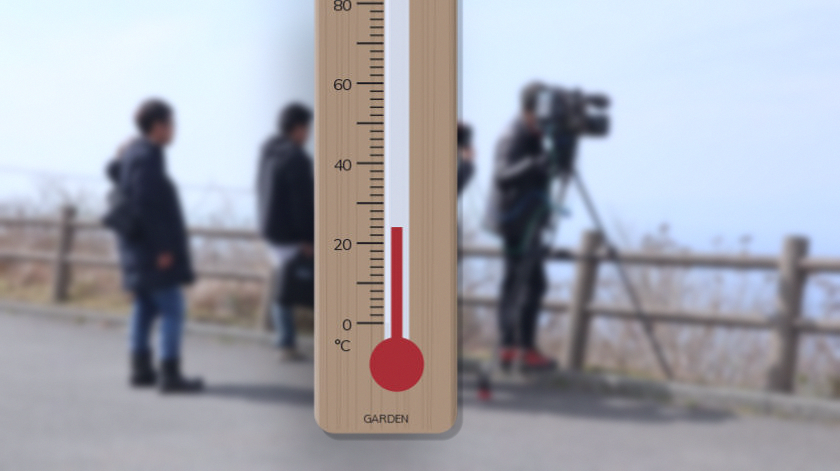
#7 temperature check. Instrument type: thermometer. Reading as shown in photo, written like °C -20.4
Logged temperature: °C 24
